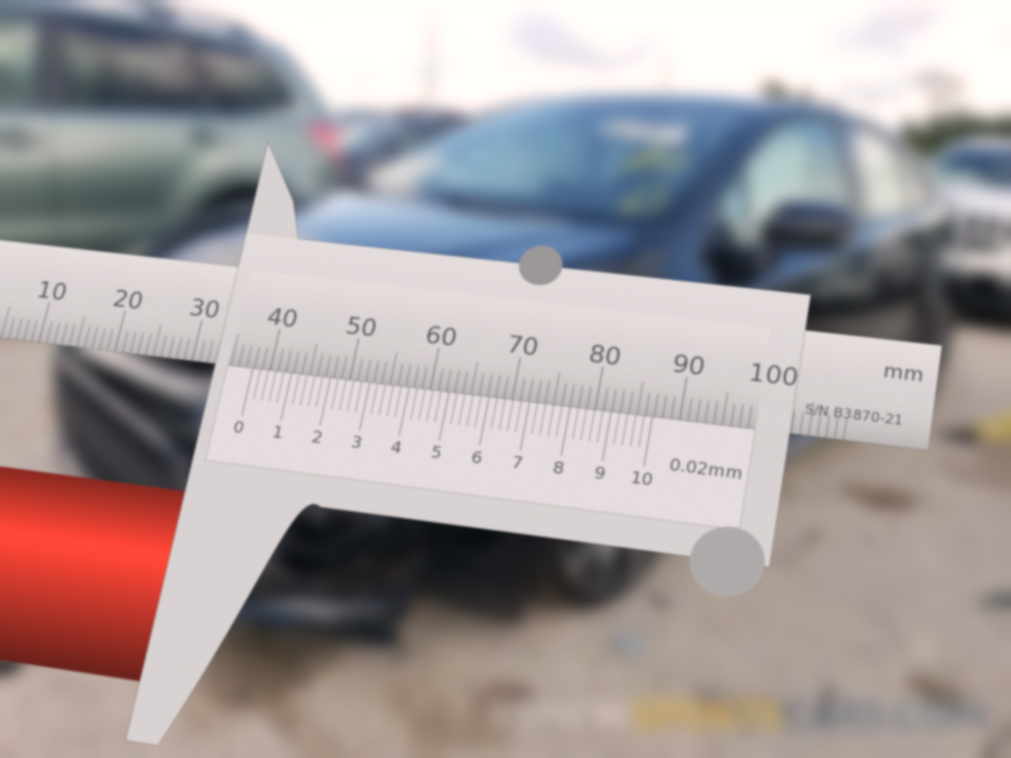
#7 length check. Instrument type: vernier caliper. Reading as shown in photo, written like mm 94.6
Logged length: mm 37.8
